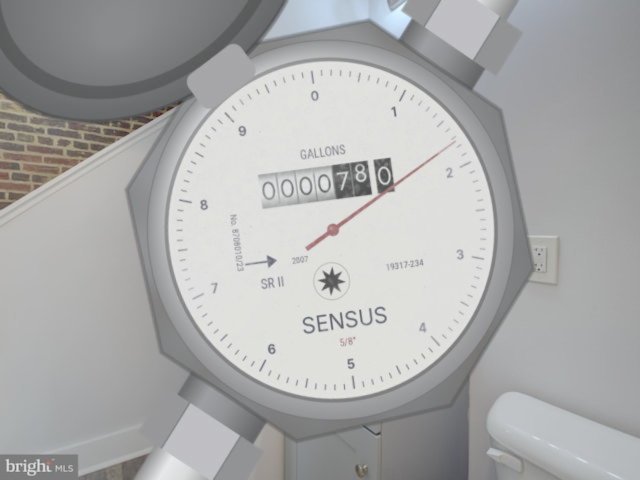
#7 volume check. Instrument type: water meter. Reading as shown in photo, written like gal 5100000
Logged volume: gal 781.7
